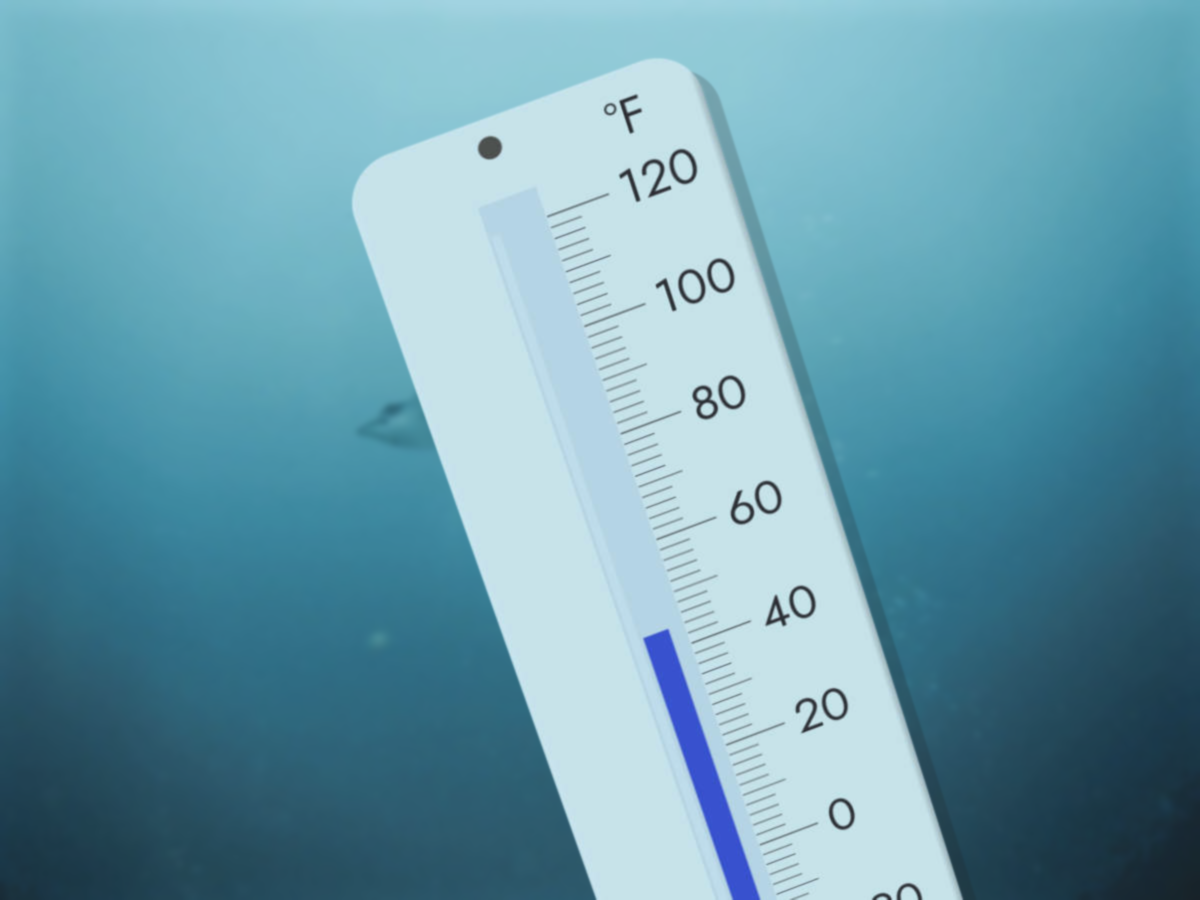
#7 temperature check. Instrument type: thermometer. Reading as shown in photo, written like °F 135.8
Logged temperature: °F 44
